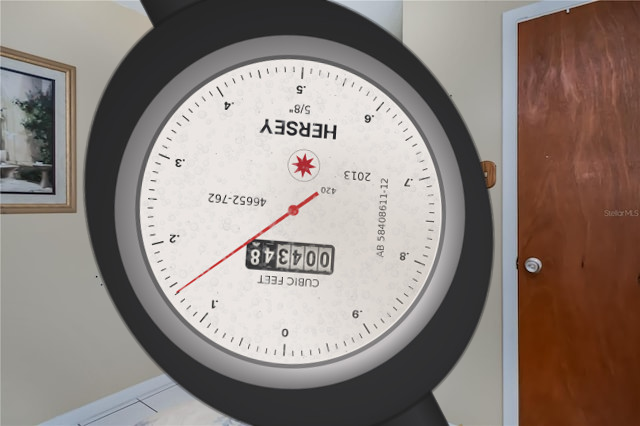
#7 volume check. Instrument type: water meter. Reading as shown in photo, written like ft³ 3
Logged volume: ft³ 4348.14
